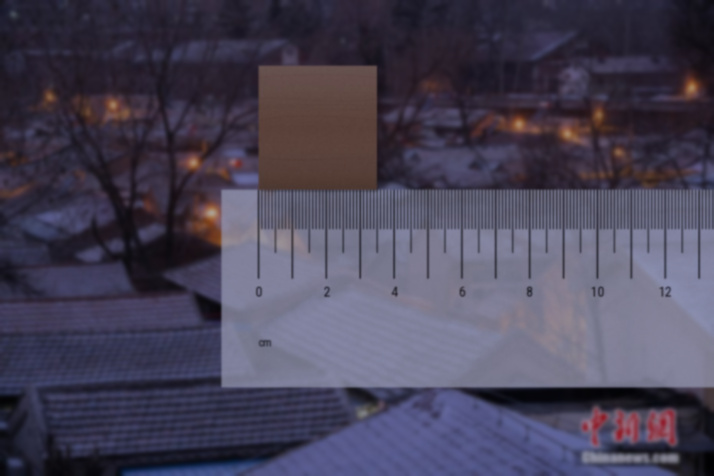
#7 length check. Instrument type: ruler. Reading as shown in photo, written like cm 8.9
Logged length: cm 3.5
